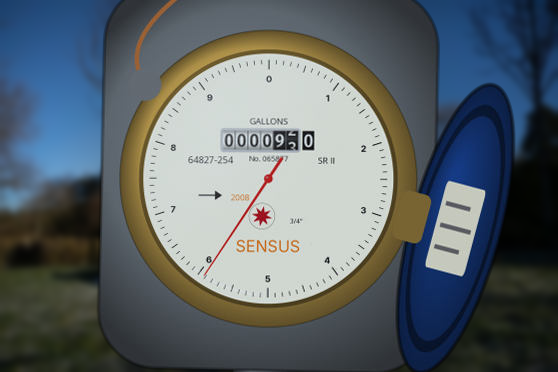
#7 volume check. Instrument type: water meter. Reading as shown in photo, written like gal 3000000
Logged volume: gal 925.9
